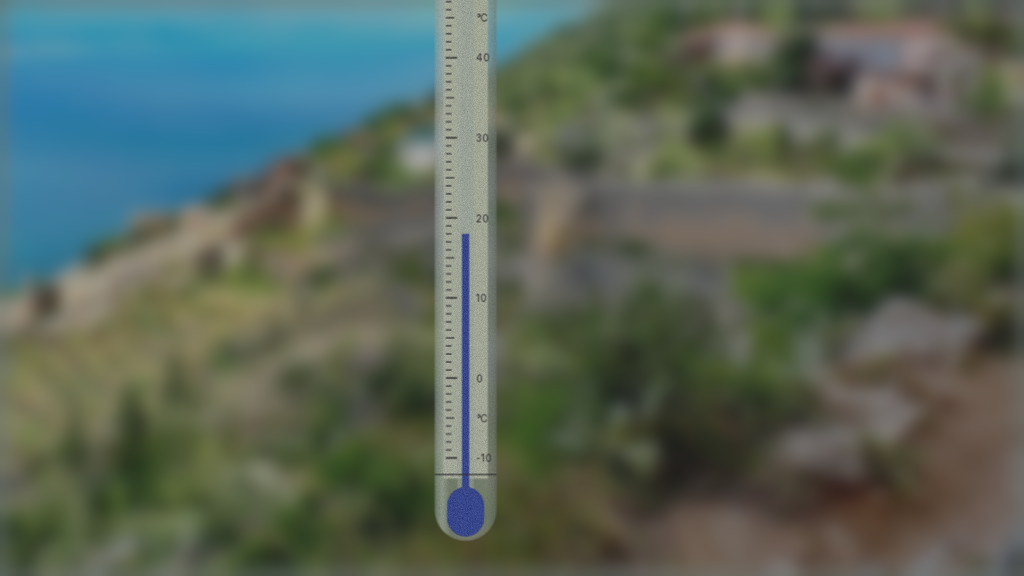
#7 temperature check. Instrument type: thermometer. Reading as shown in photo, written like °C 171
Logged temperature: °C 18
